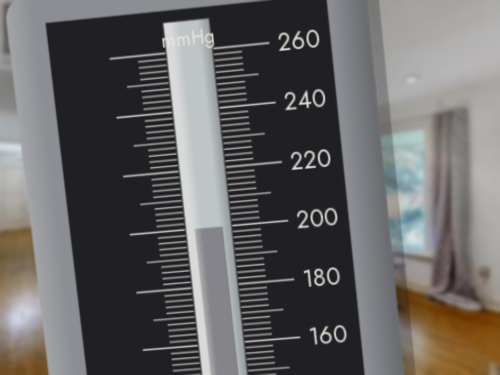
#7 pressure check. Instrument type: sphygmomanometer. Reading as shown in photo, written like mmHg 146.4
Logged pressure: mmHg 200
